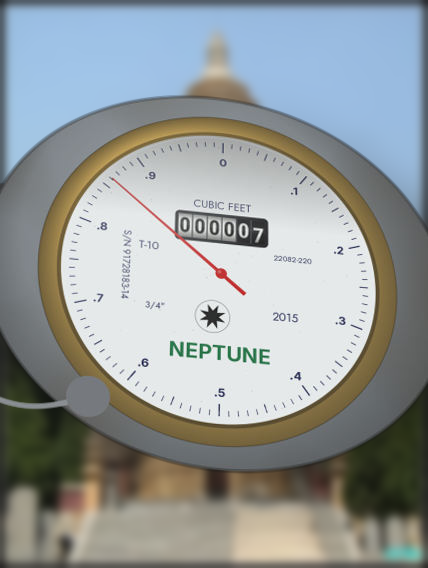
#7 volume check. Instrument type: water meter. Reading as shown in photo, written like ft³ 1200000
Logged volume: ft³ 6.86
